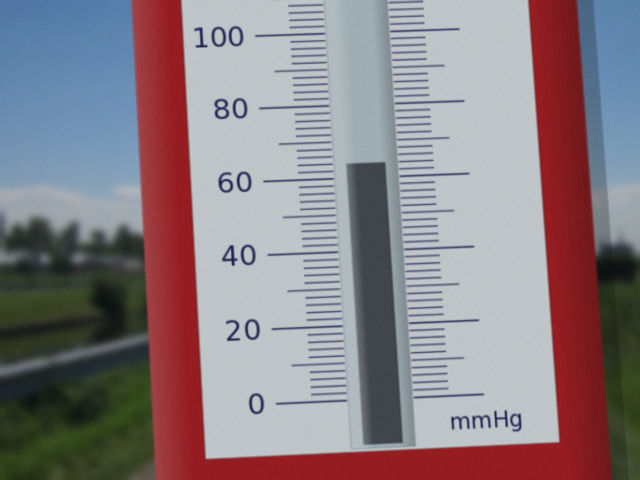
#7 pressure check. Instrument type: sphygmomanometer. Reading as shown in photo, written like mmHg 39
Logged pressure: mmHg 64
